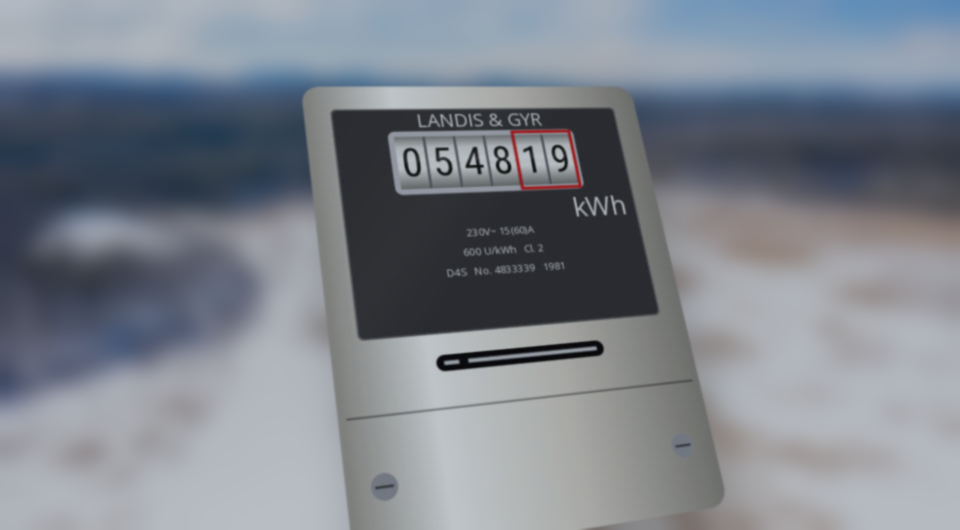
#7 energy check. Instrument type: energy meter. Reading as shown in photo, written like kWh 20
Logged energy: kWh 548.19
